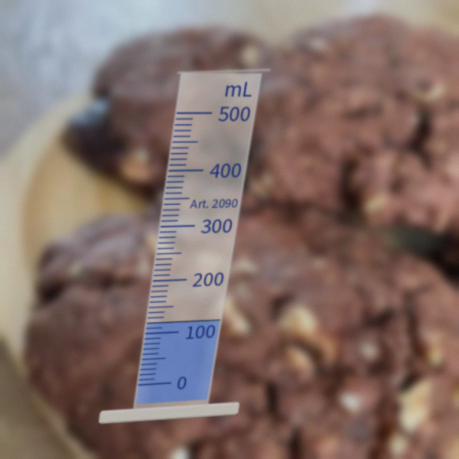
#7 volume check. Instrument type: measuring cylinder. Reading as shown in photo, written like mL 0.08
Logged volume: mL 120
